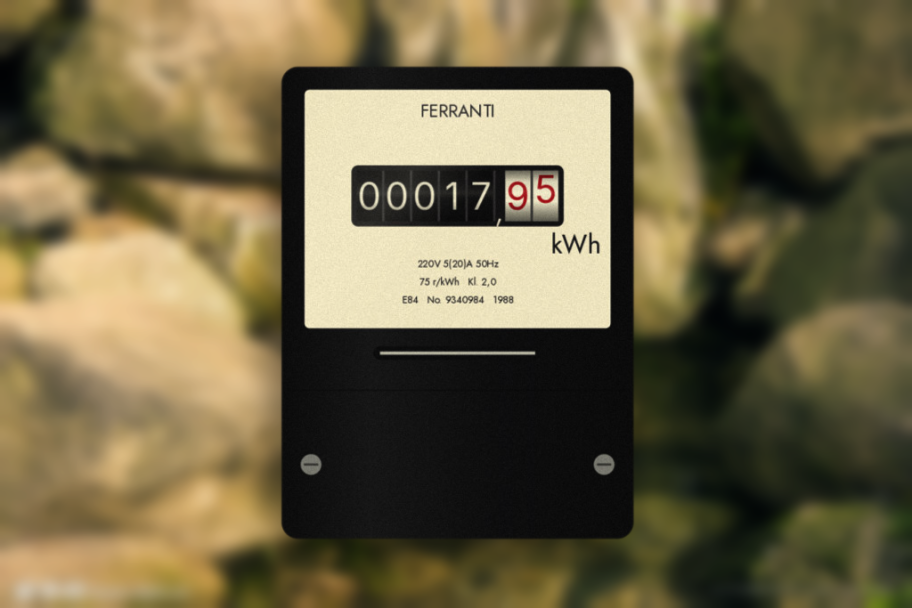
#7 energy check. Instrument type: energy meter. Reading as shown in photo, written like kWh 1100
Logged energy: kWh 17.95
